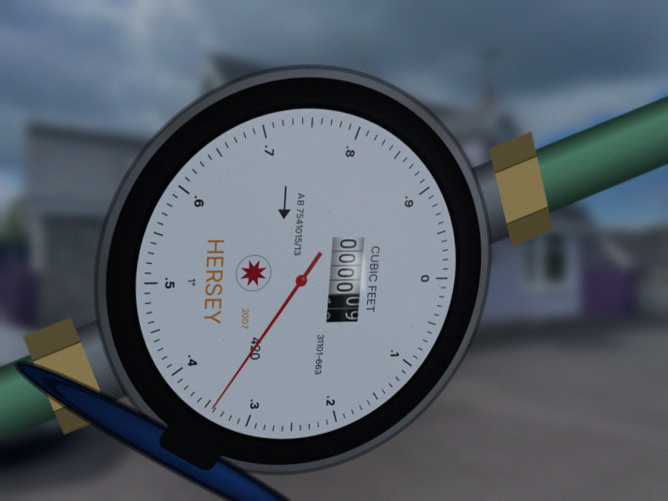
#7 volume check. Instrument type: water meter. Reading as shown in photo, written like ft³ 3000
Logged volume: ft³ 9.34
